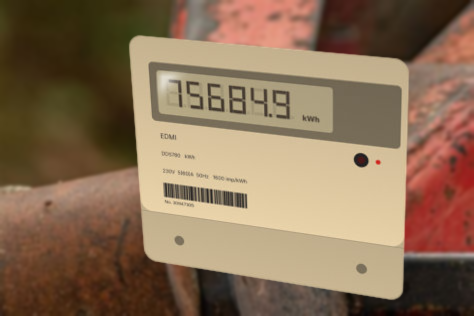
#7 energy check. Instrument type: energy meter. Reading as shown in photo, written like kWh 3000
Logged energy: kWh 75684.9
